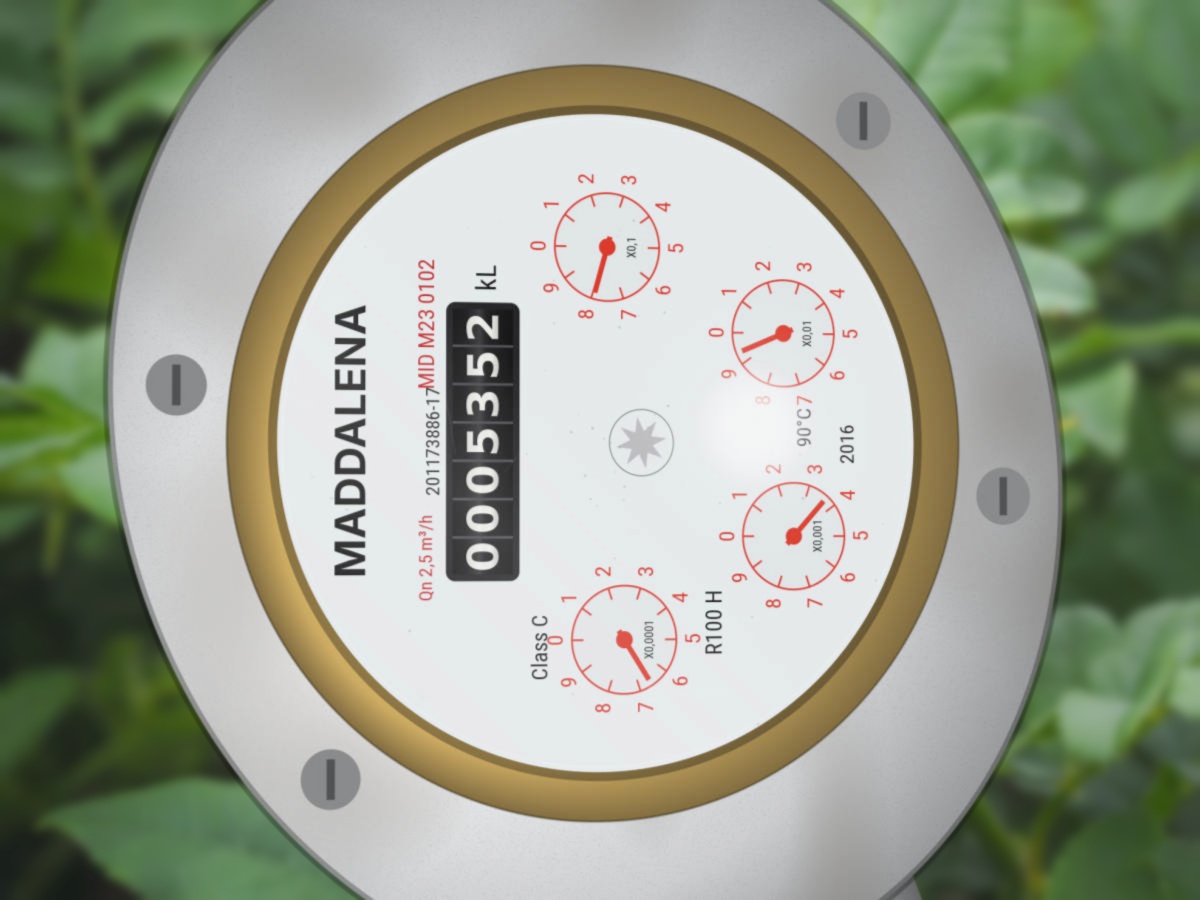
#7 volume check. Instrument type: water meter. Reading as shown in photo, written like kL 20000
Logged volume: kL 5352.7936
